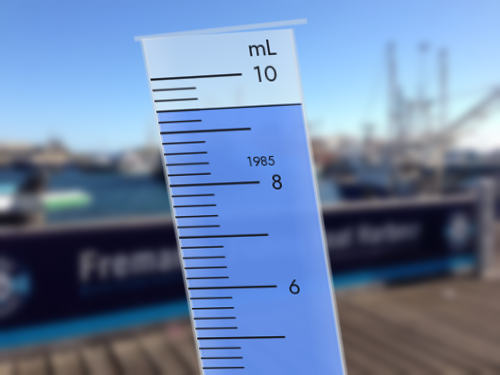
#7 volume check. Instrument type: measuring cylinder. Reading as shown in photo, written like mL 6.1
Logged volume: mL 9.4
